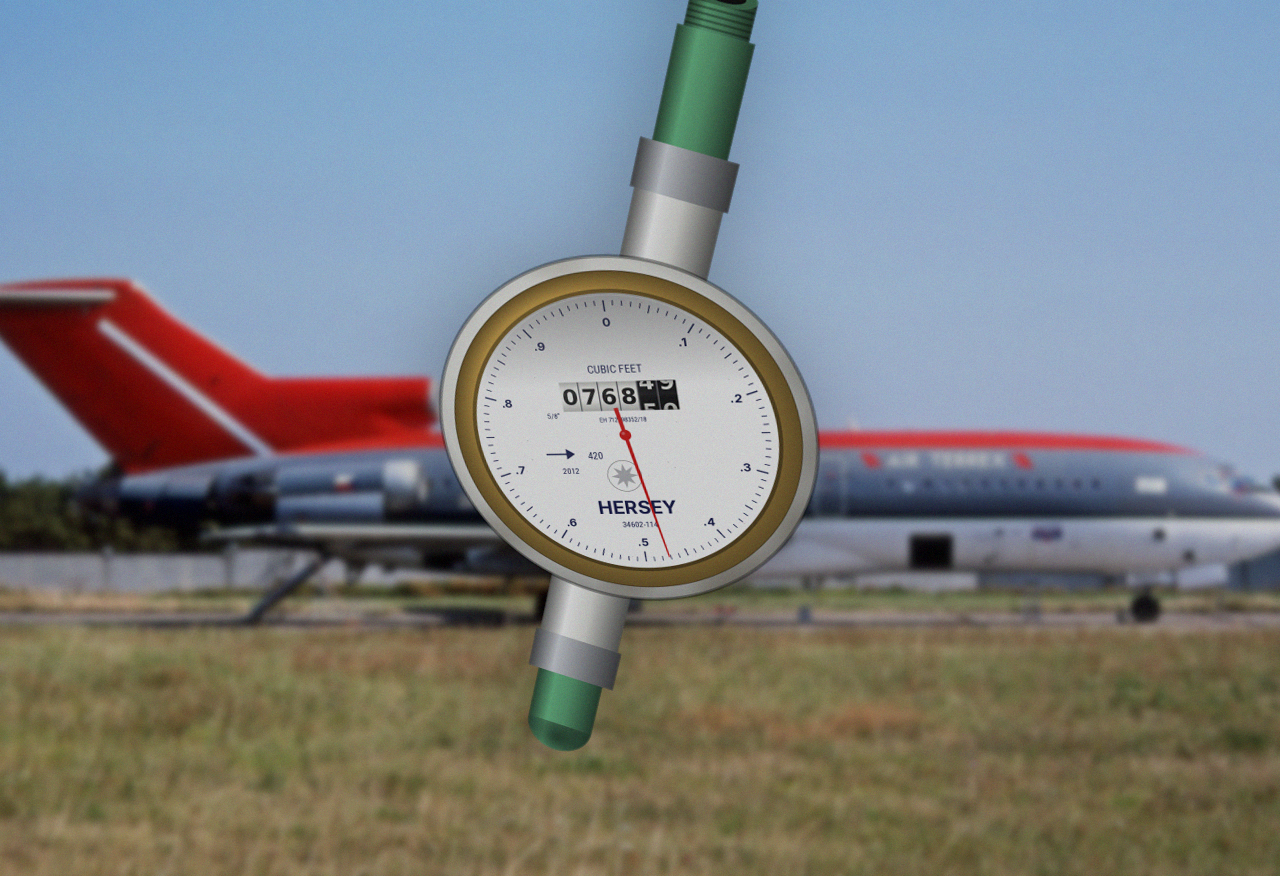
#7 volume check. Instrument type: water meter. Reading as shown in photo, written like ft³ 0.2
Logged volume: ft³ 76849.47
